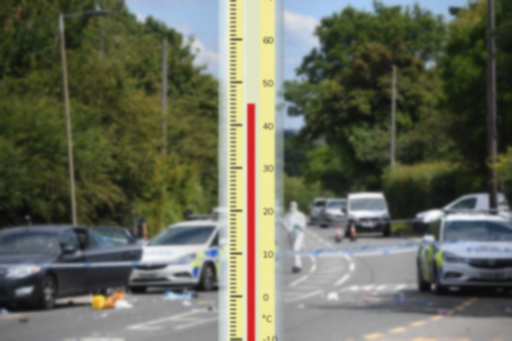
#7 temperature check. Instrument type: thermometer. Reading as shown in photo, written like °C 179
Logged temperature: °C 45
